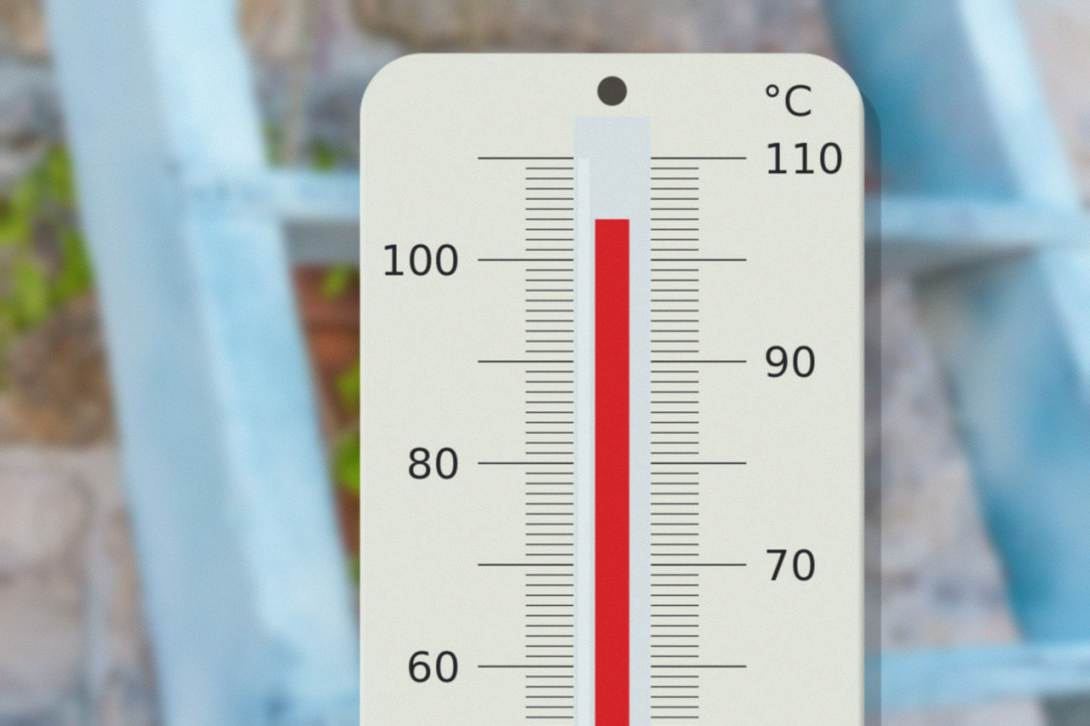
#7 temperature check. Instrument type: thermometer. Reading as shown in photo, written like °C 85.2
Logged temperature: °C 104
